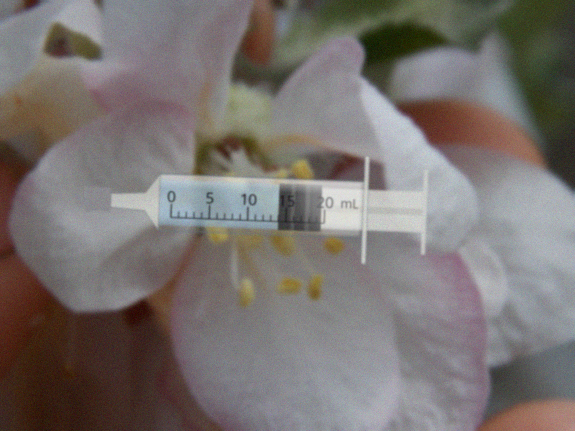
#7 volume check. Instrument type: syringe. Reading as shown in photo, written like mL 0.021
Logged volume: mL 14
